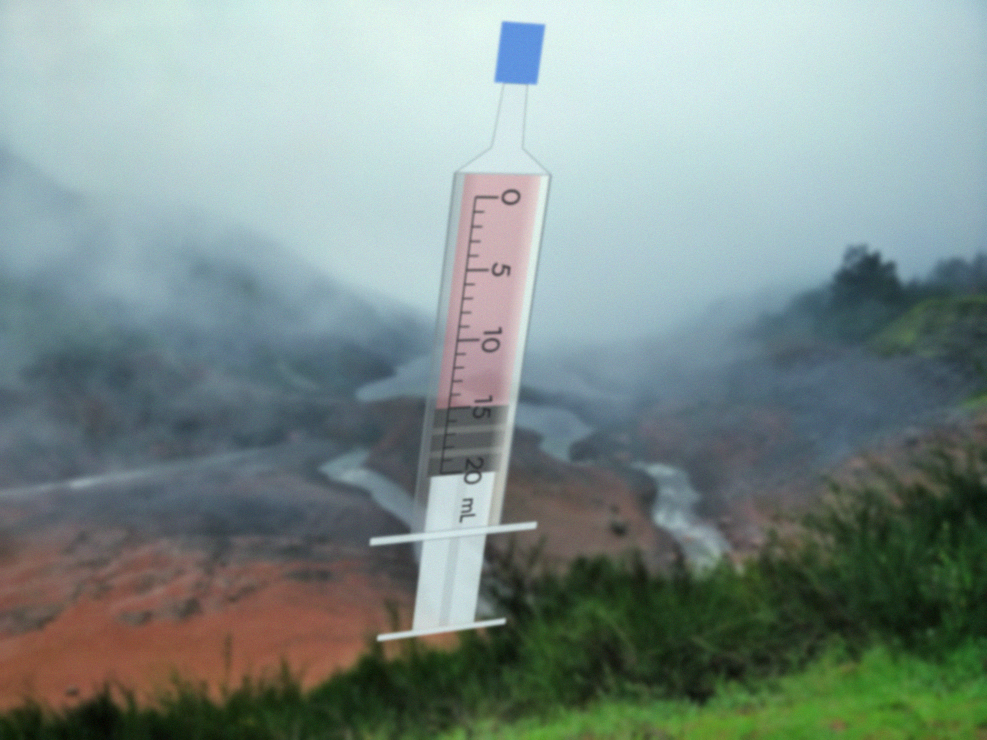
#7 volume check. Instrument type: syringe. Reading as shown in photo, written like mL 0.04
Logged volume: mL 15
